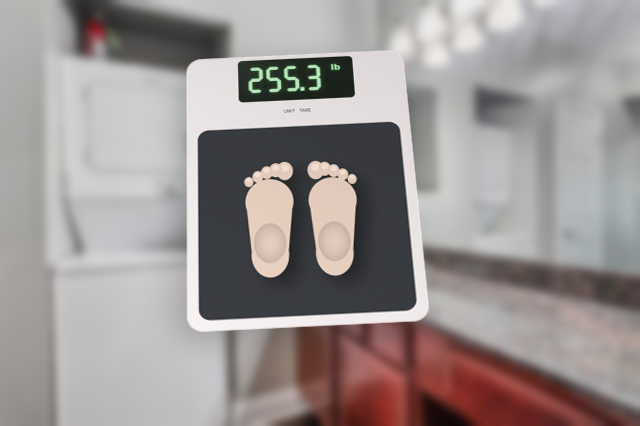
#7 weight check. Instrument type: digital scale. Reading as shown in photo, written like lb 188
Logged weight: lb 255.3
